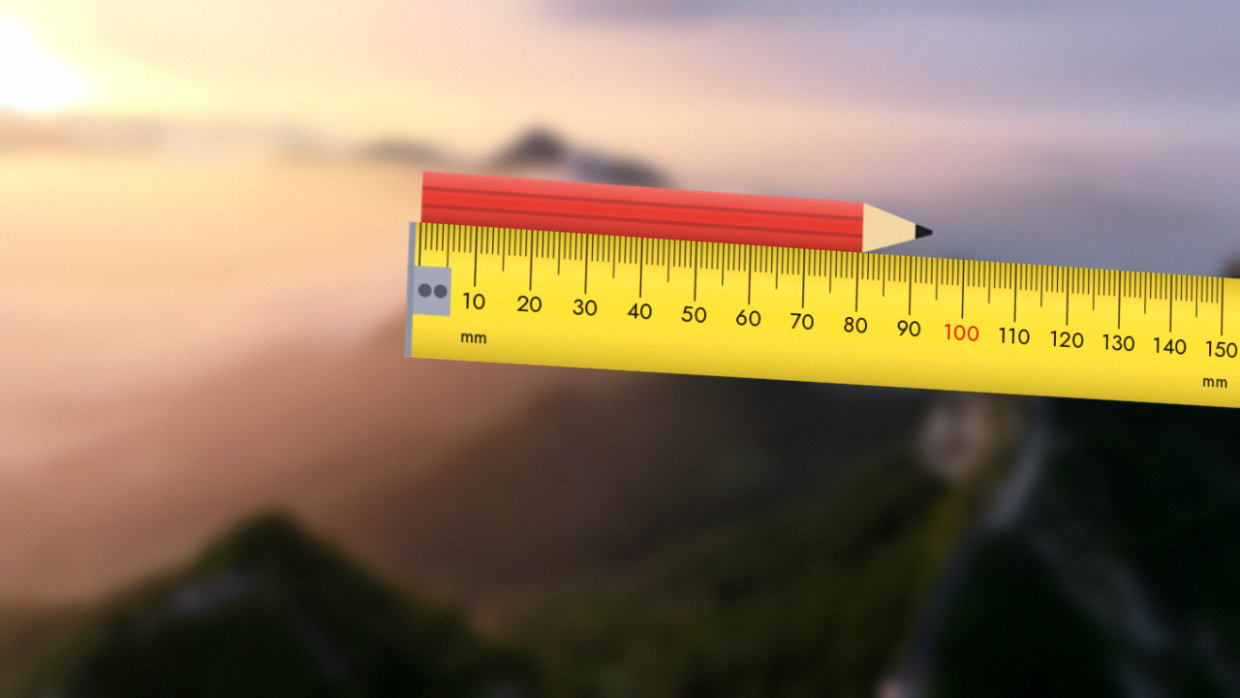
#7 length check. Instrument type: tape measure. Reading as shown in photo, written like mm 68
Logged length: mm 94
